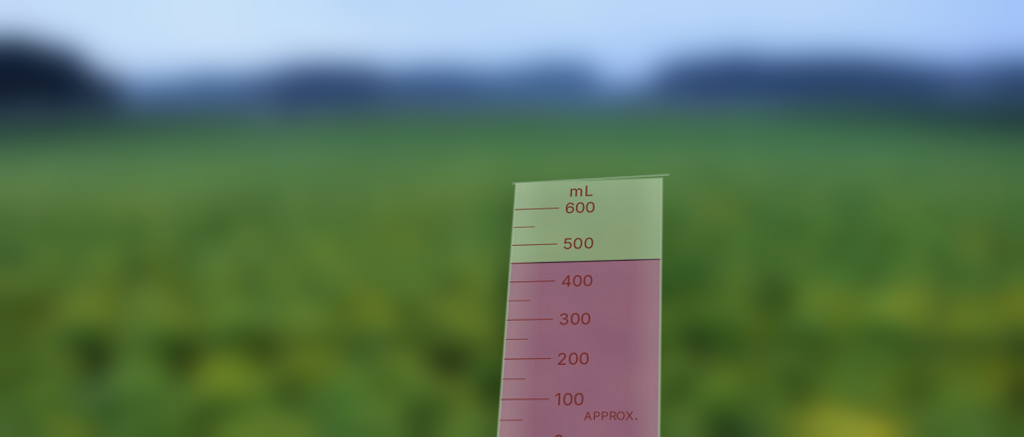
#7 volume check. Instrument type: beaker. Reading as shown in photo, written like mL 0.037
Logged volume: mL 450
